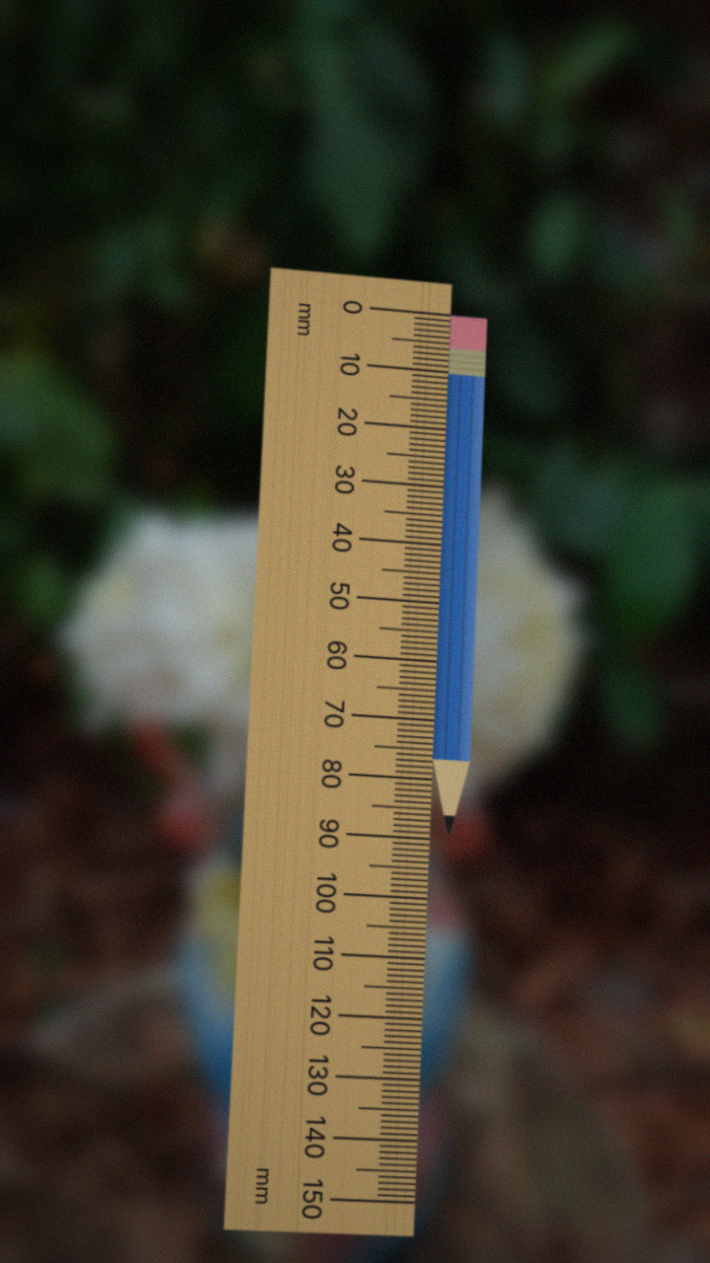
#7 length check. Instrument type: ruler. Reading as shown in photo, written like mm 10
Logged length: mm 89
